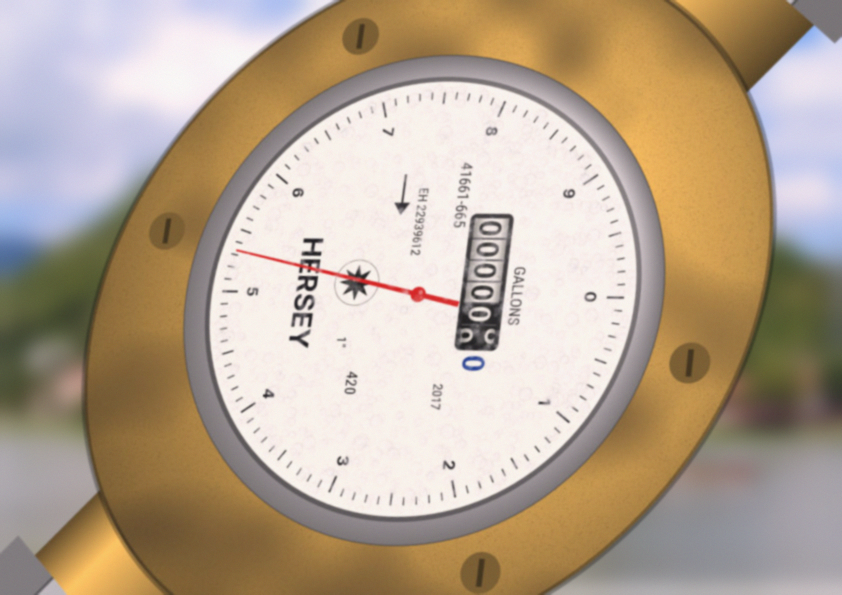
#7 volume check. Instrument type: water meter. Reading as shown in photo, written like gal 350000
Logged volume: gal 85.3
